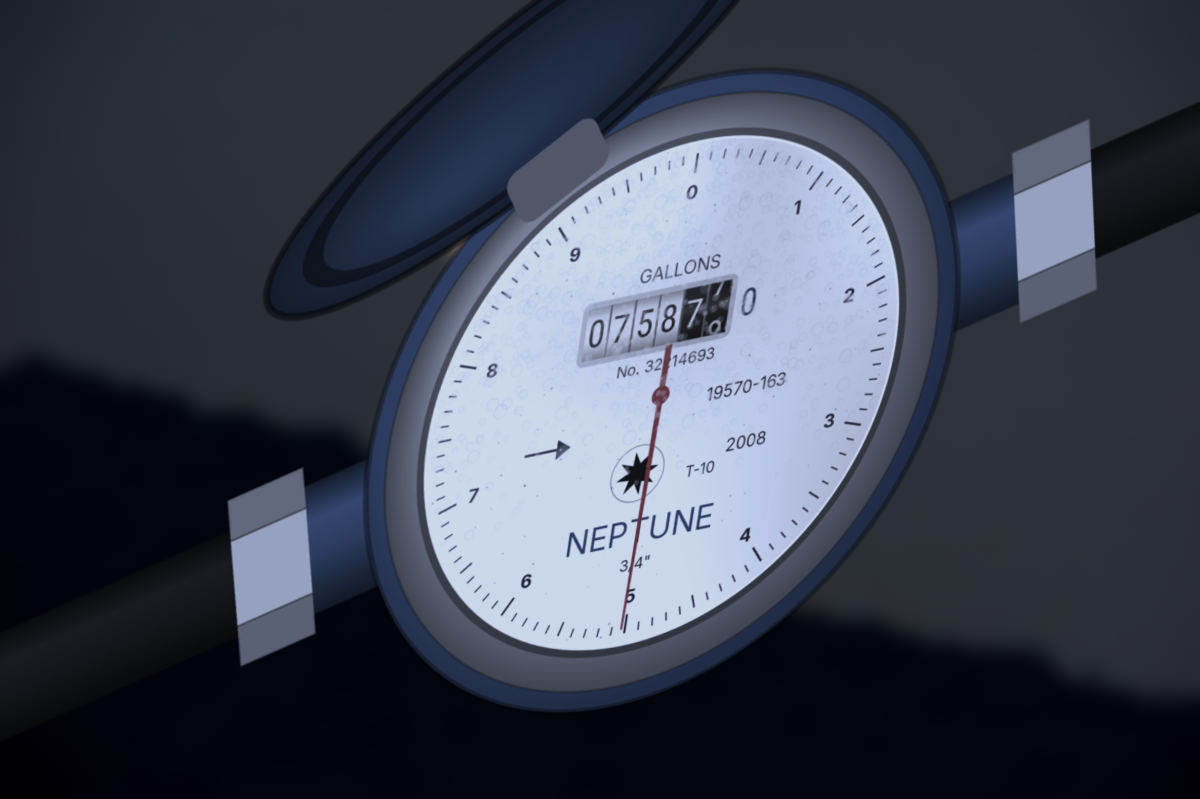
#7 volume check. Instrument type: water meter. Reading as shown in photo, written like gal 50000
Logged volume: gal 758775.0
